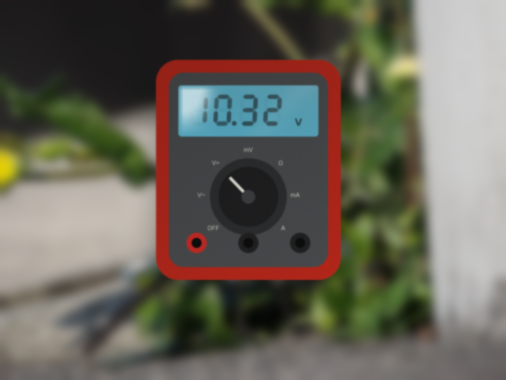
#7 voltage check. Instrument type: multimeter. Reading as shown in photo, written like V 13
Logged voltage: V 10.32
